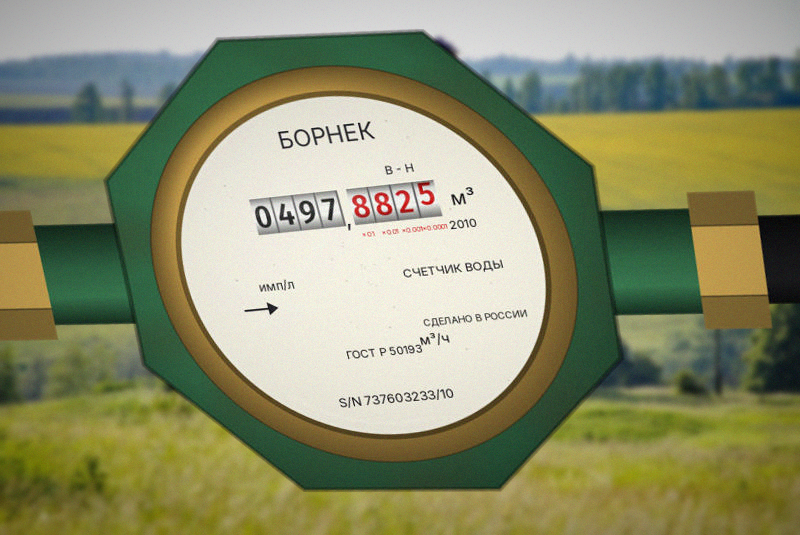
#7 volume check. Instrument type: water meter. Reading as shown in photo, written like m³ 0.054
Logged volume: m³ 497.8825
